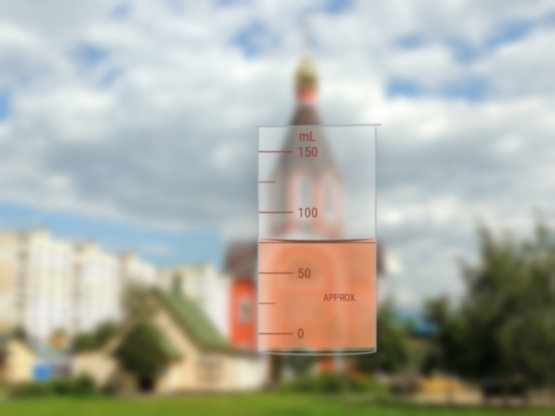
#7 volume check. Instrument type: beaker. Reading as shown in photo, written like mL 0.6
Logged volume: mL 75
